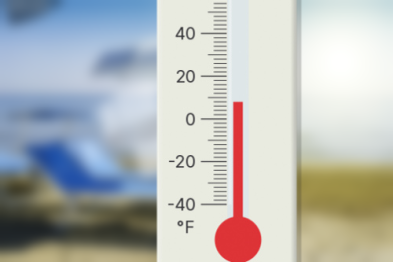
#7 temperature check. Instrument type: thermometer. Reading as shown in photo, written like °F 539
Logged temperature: °F 8
